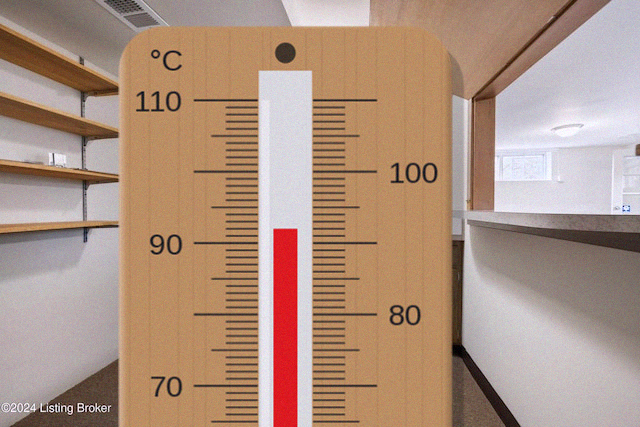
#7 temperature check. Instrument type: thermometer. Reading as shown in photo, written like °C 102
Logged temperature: °C 92
